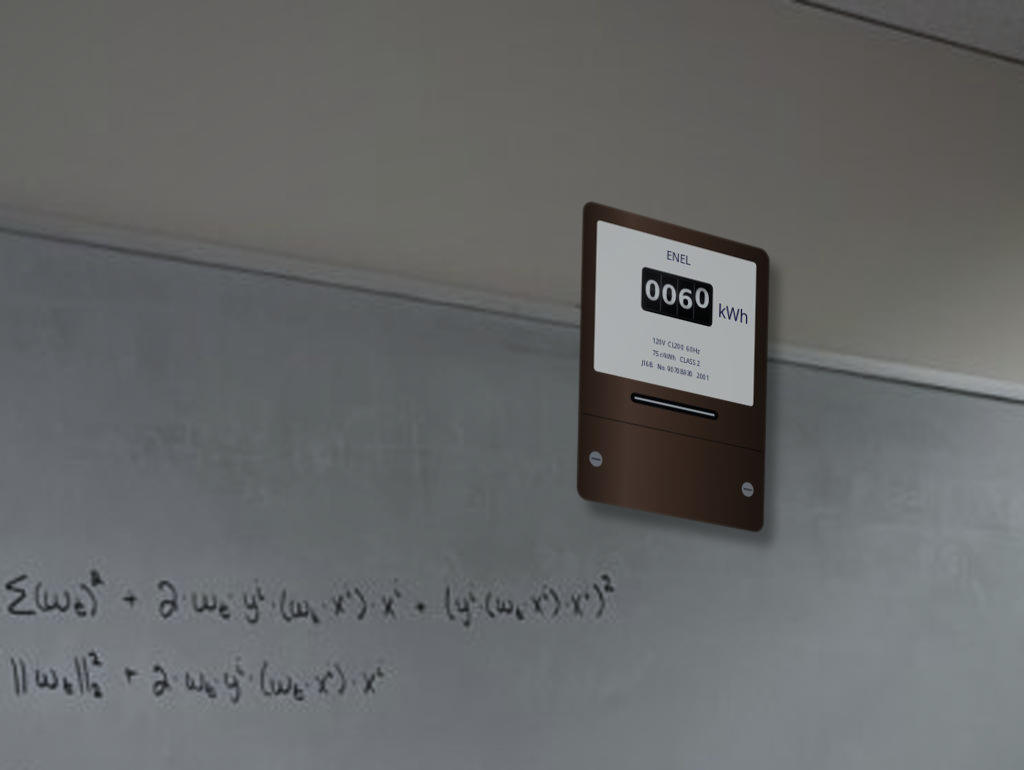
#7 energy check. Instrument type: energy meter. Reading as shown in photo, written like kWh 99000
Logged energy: kWh 60
